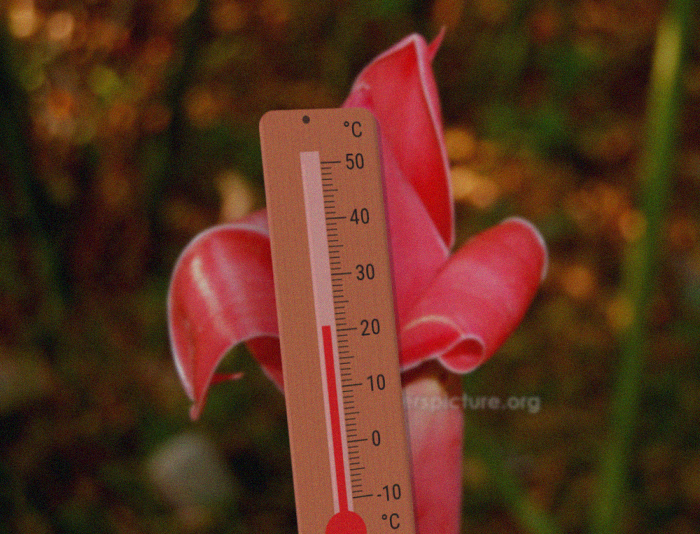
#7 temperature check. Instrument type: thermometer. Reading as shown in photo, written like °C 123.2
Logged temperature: °C 21
